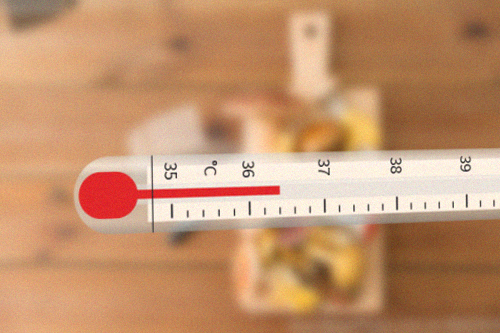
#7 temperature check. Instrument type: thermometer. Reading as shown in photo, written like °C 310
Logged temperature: °C 36.4
